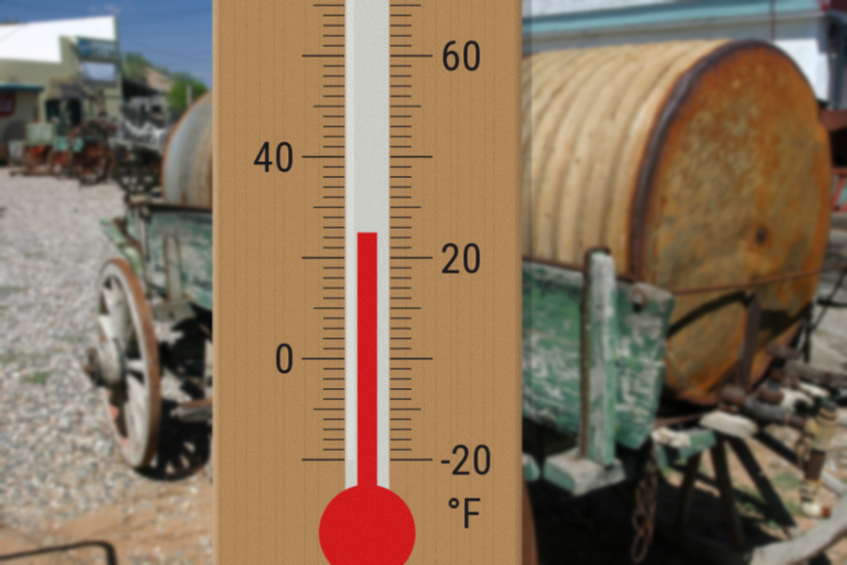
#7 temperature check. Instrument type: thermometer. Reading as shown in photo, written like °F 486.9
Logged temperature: °F 25
